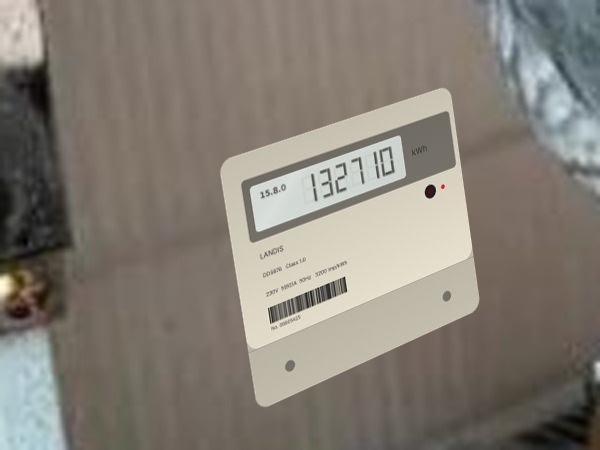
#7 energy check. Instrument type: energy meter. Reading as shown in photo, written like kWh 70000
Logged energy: kWh 132710
